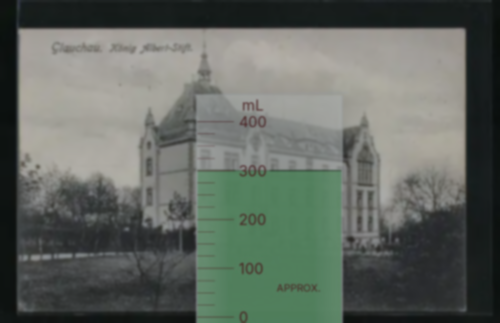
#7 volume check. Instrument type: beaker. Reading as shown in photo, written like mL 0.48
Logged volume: mL 300
